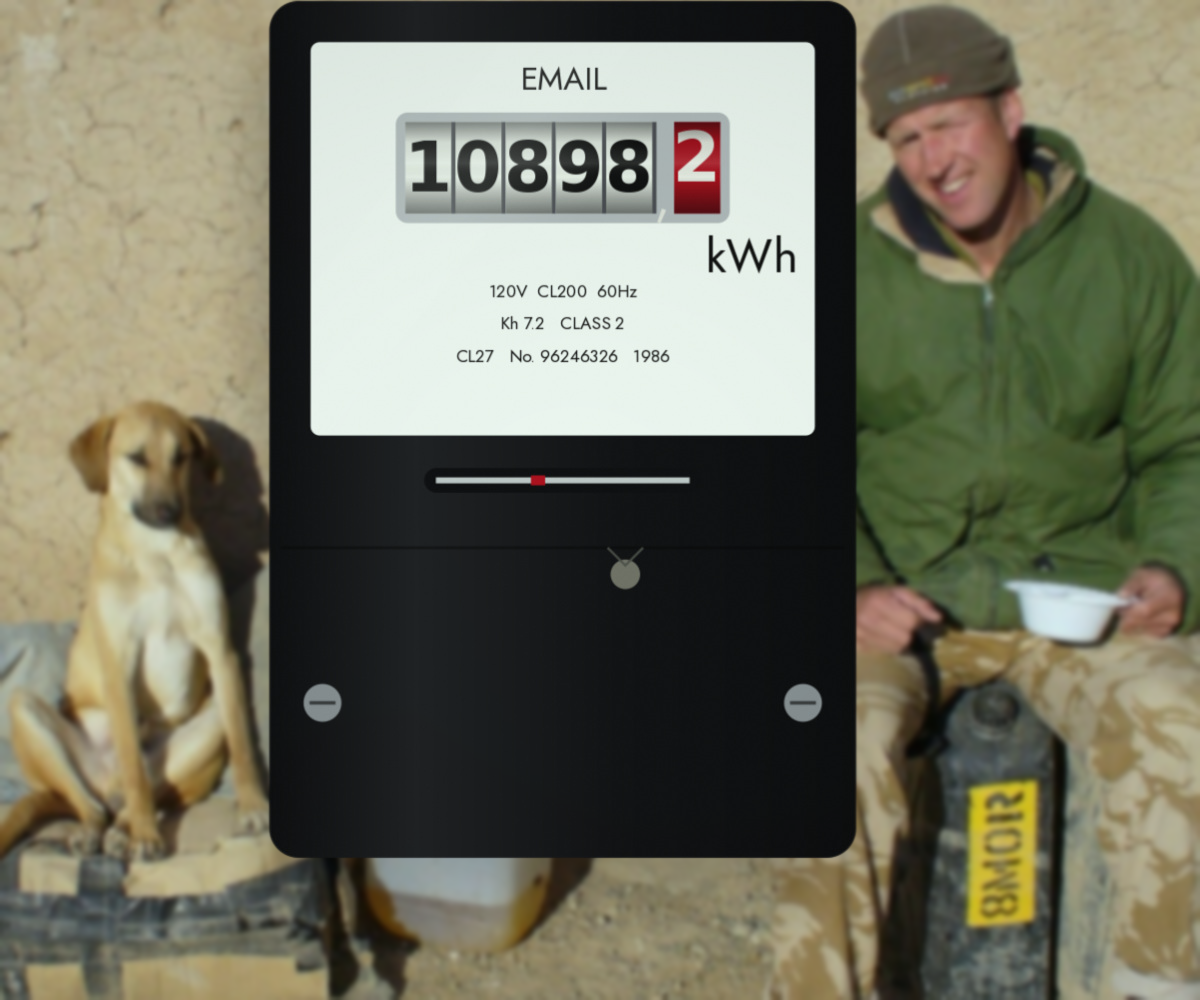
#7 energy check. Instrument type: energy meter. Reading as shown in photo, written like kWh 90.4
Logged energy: kWh 10898.2
